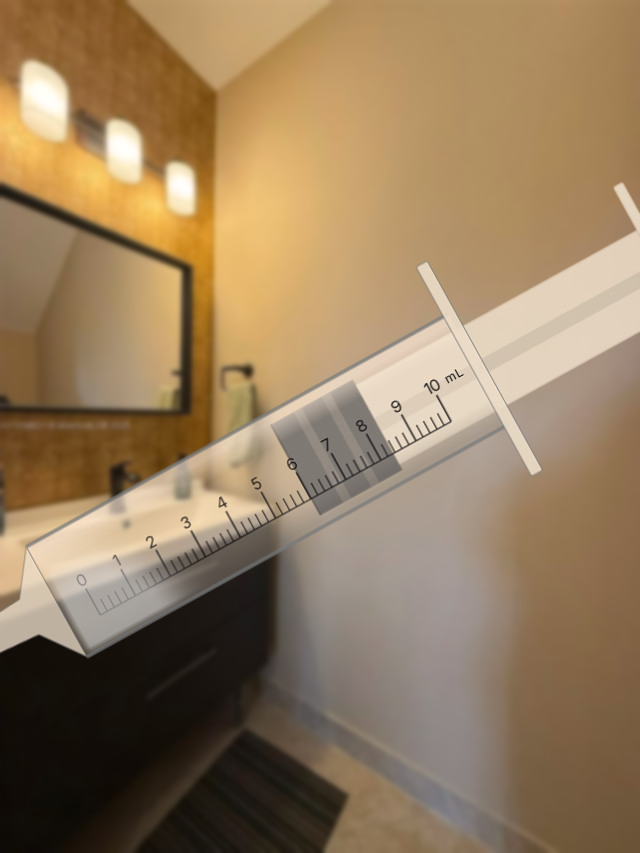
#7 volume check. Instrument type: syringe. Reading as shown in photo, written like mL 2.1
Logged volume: mL 6
